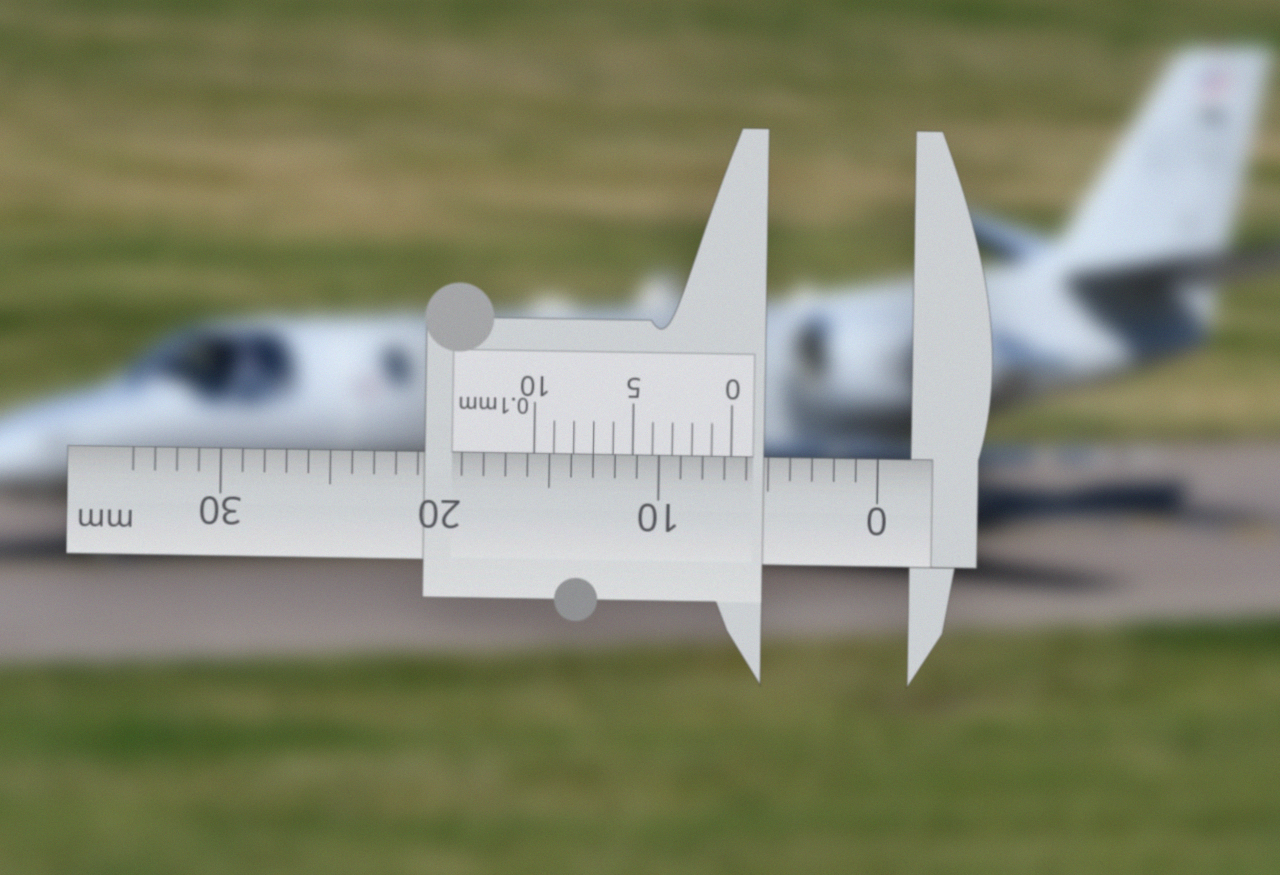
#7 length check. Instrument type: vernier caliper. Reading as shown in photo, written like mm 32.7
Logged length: mm 6.7
